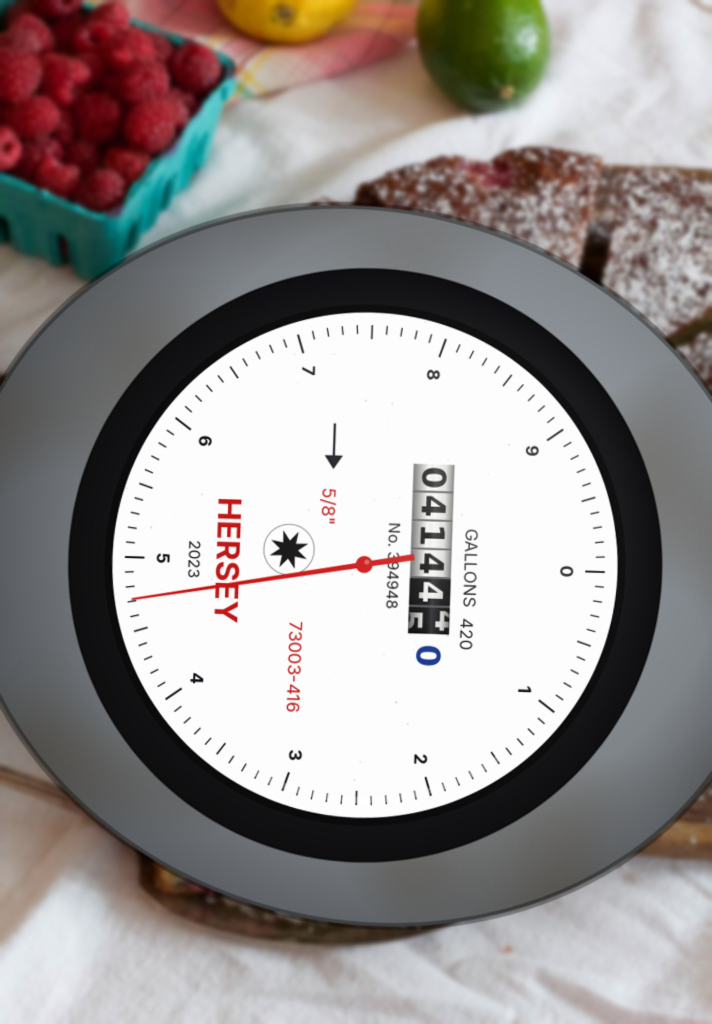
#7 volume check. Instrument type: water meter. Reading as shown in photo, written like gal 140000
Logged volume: gal 414444.7
